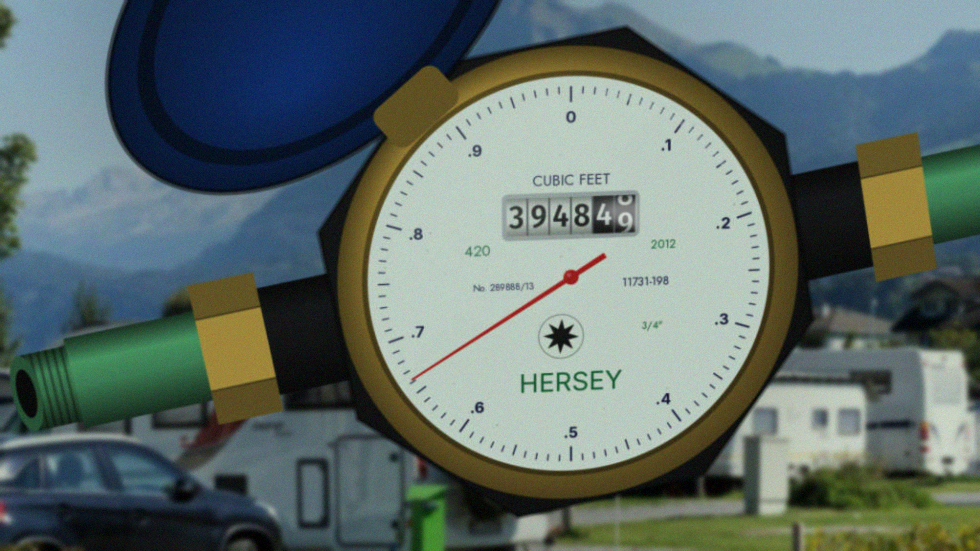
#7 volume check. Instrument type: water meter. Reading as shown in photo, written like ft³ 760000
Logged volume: ft³ 394848.66
